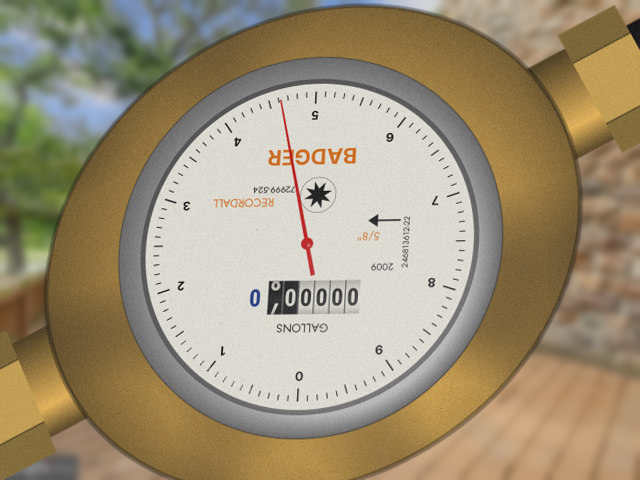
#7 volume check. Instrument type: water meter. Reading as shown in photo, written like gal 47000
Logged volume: gal 74.6
